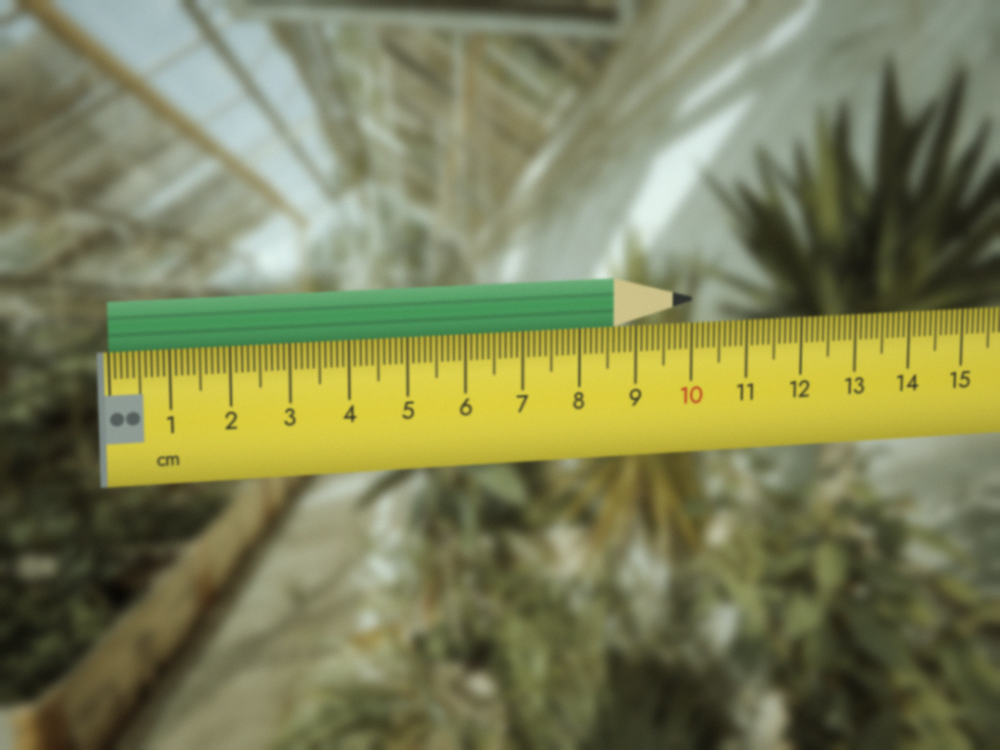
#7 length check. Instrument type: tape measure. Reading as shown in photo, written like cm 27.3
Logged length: cm 10
